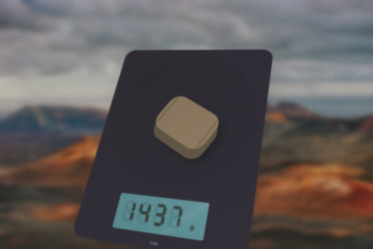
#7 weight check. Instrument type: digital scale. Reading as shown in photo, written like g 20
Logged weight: g 1437
